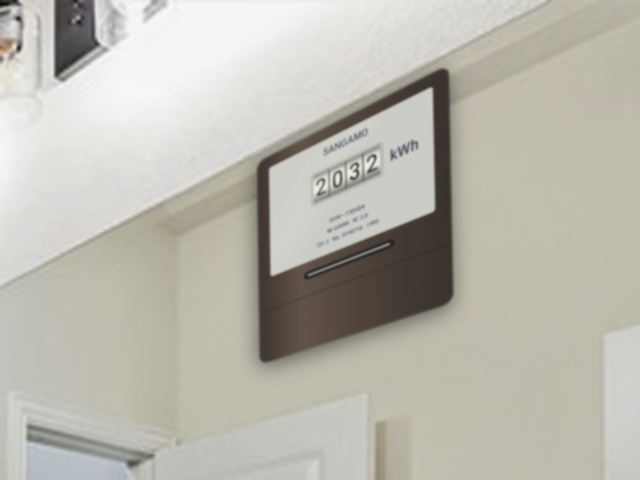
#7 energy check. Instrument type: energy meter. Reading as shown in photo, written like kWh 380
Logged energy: kWh 2032
